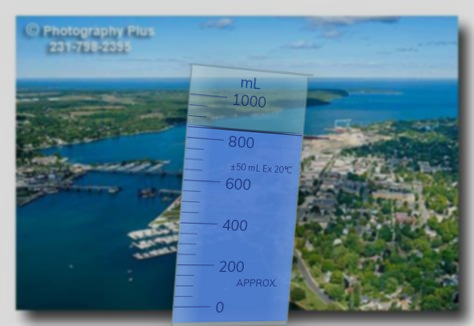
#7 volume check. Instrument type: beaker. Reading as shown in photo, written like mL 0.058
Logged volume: mL 850
